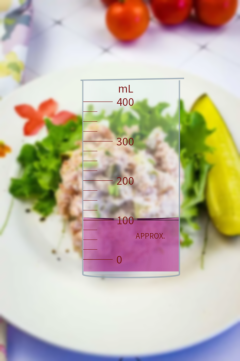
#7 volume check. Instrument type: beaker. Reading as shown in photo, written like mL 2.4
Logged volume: mL 100
